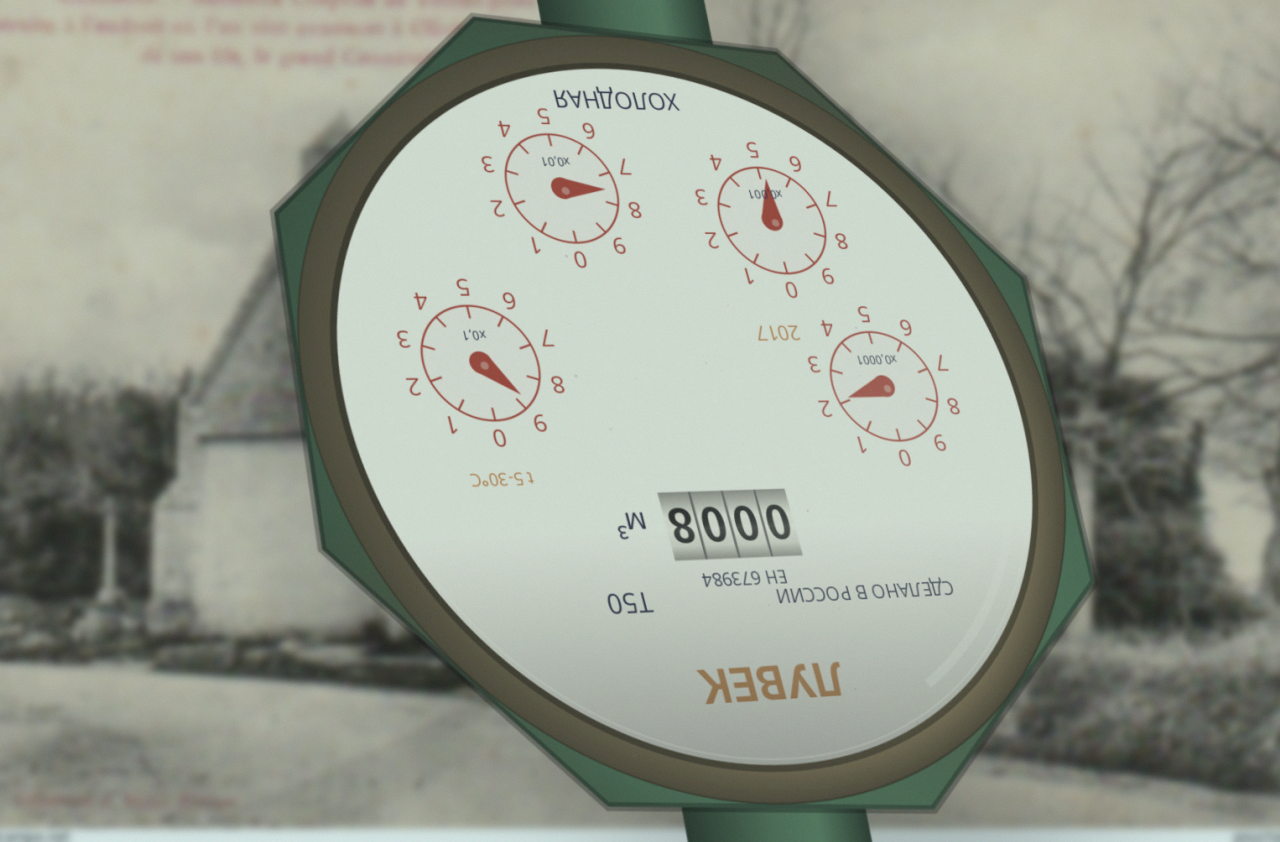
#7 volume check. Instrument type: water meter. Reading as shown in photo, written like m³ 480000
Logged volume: m³ 8.8752
